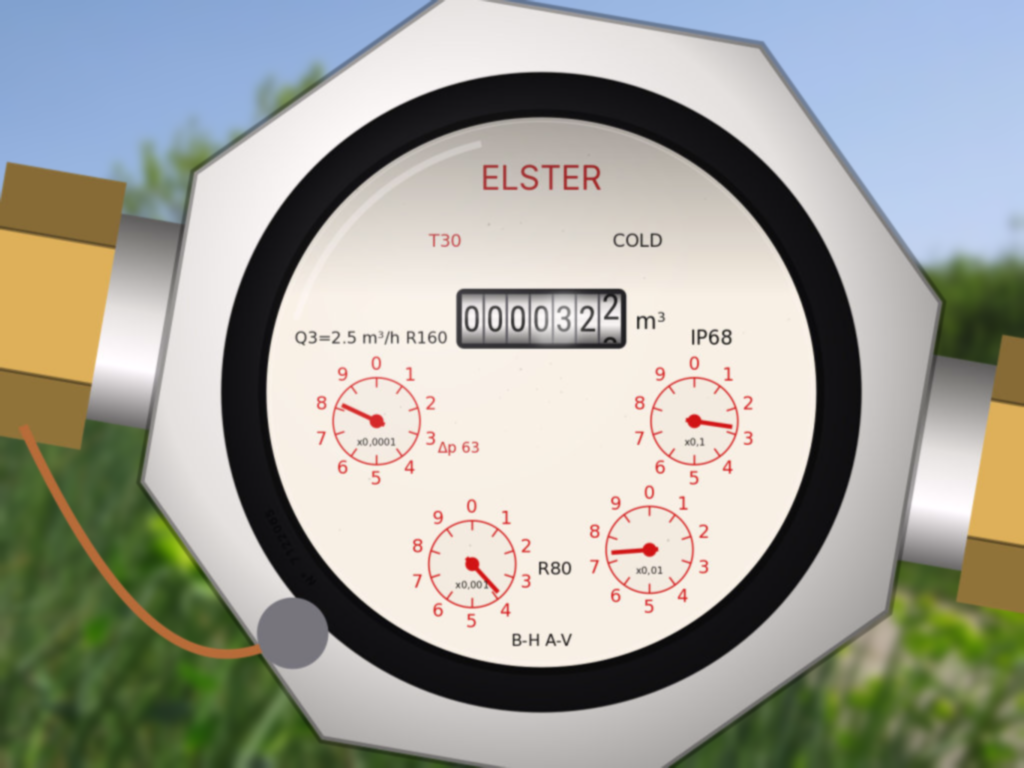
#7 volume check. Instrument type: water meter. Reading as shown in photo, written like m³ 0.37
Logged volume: m³ 322.2738
